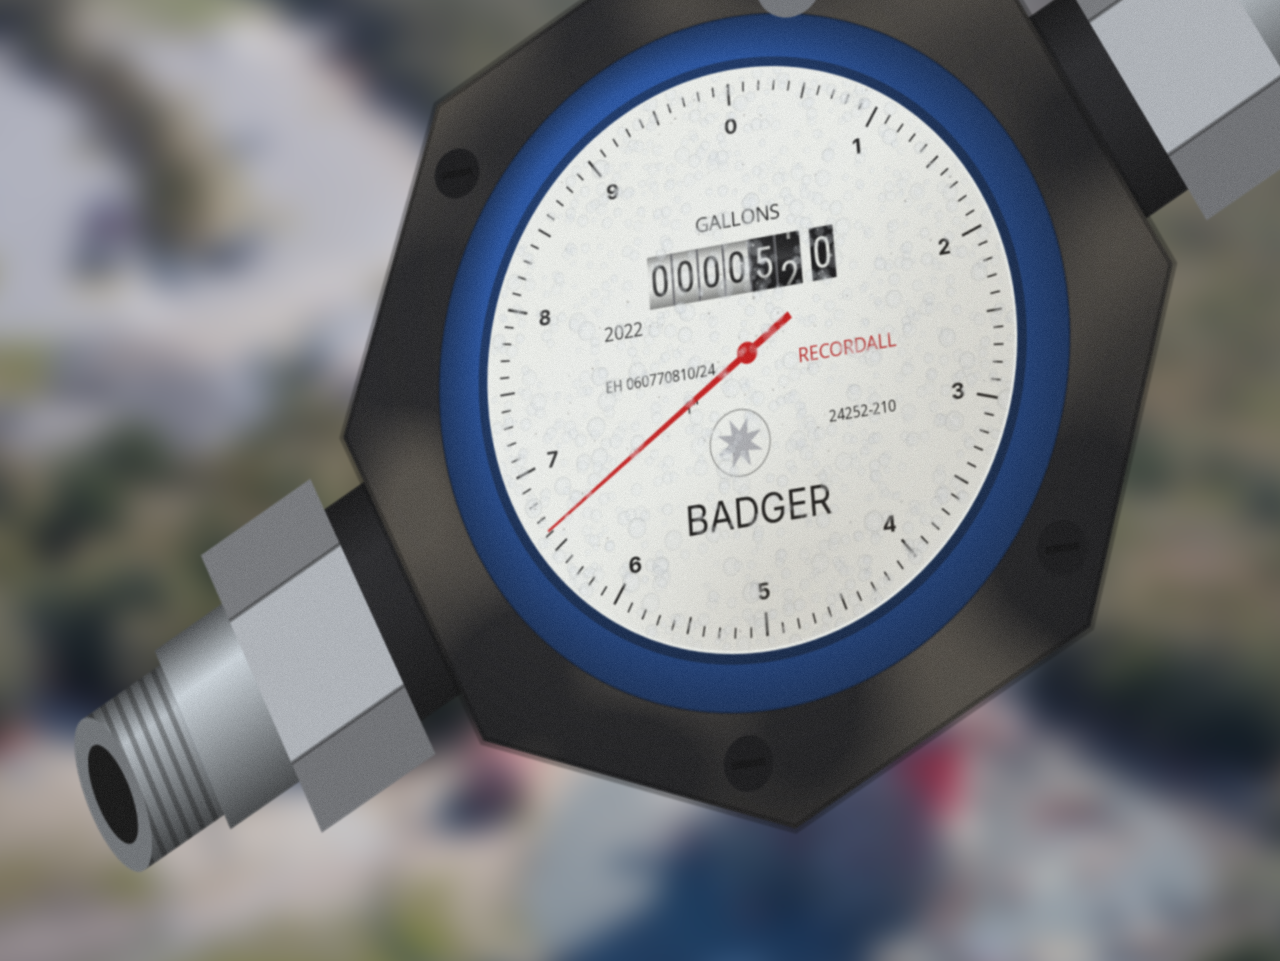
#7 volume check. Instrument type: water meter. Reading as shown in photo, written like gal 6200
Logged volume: gal 516.6
